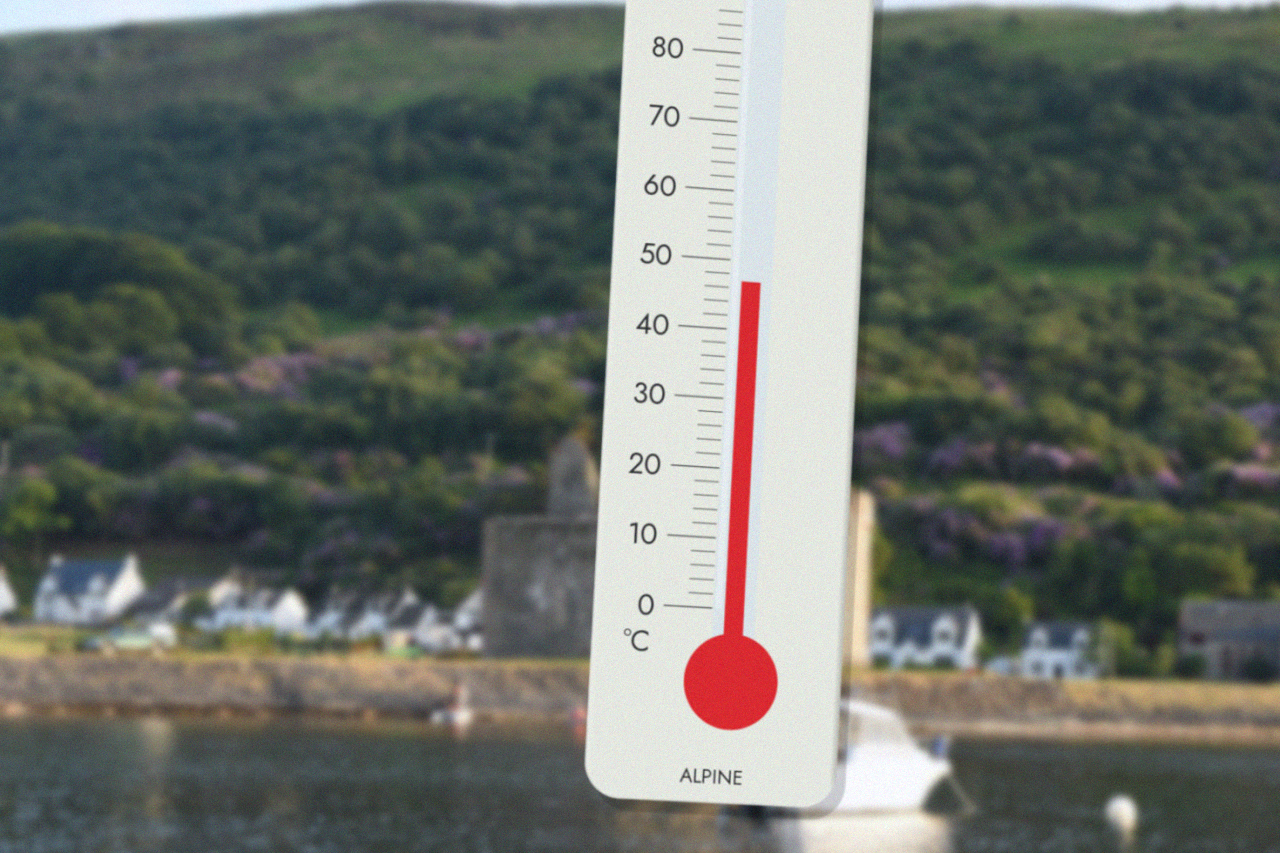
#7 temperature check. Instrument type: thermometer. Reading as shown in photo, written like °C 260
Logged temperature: °C 47
